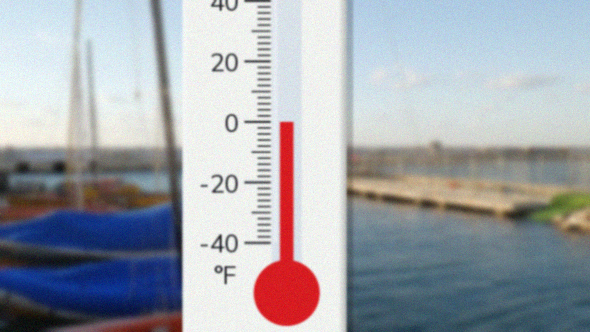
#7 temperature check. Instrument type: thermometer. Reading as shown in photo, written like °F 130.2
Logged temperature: °F 0
